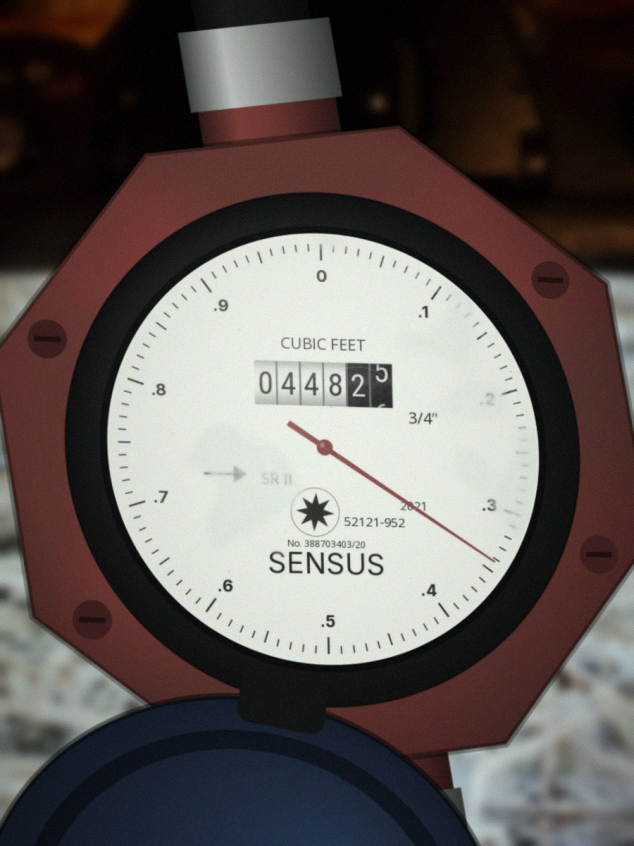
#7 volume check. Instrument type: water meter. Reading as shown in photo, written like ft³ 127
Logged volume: ft³ 44825.34
